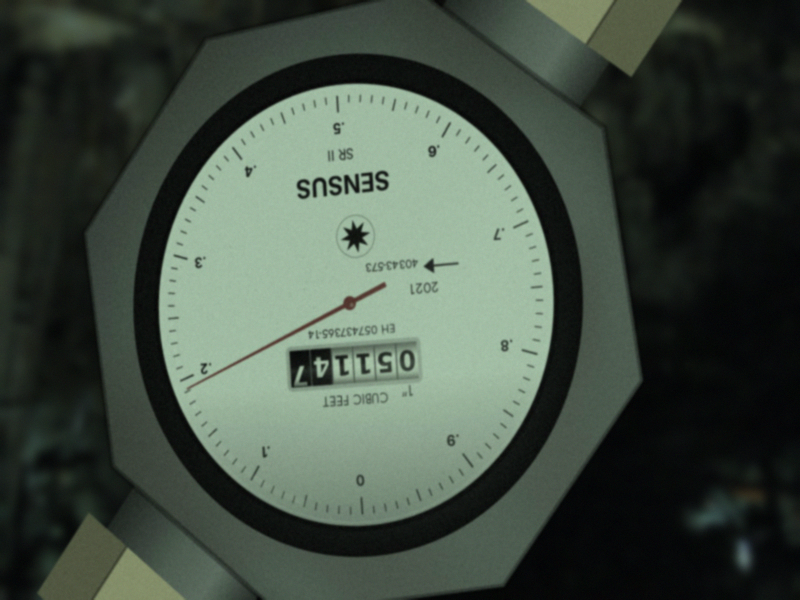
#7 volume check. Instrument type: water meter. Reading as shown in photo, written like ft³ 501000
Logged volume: ft³ 51147.19
